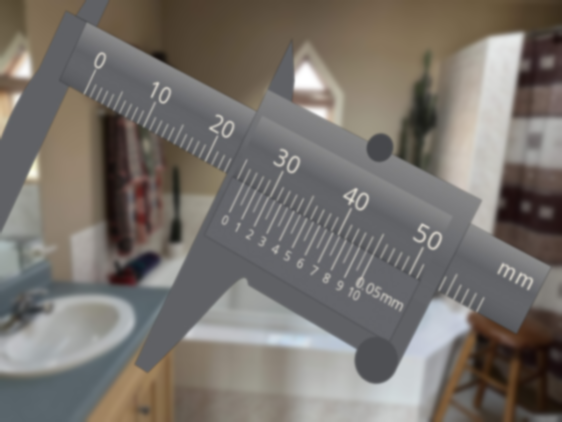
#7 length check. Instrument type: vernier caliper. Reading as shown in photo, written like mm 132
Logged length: mm 26.0
